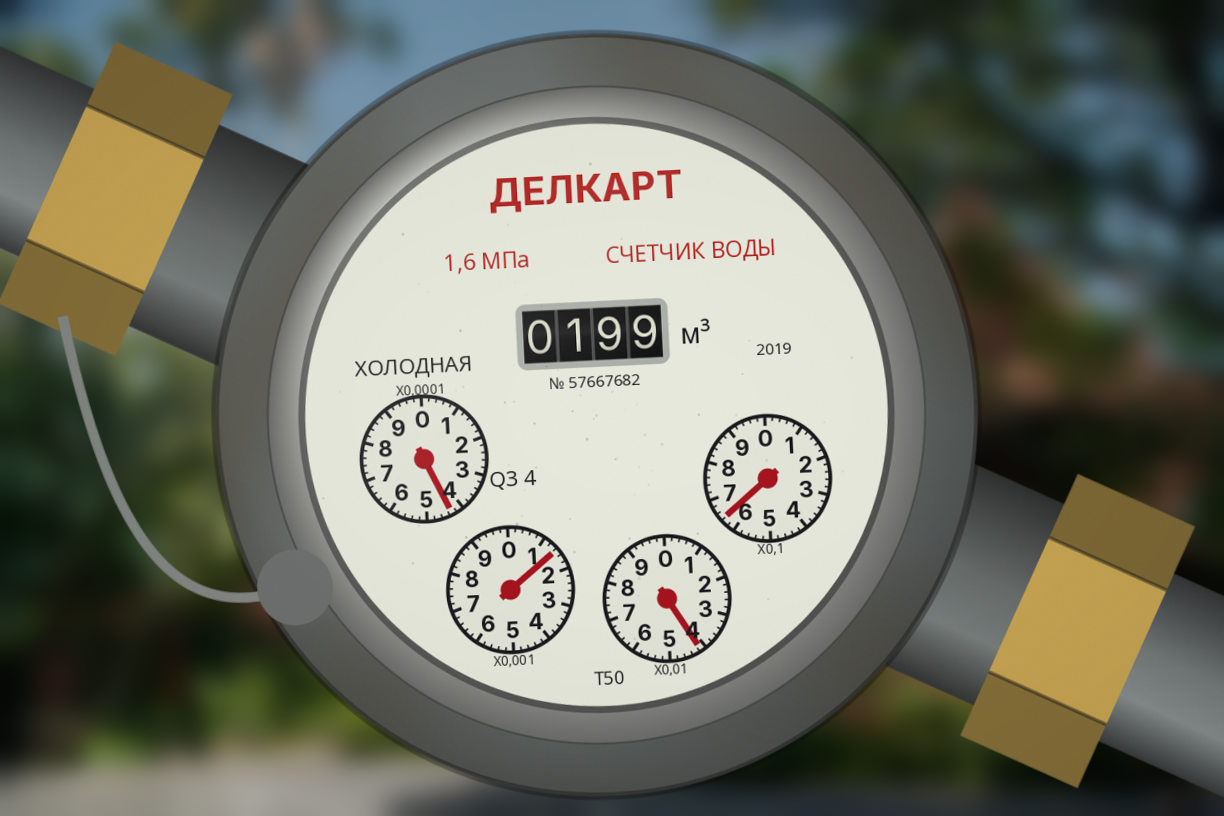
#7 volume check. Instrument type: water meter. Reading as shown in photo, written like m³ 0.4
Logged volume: m³ 199.6414
